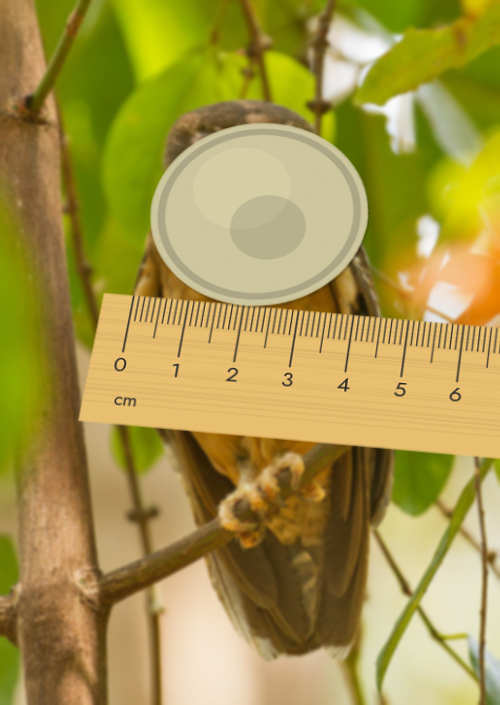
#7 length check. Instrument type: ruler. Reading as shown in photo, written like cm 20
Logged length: cm 4
